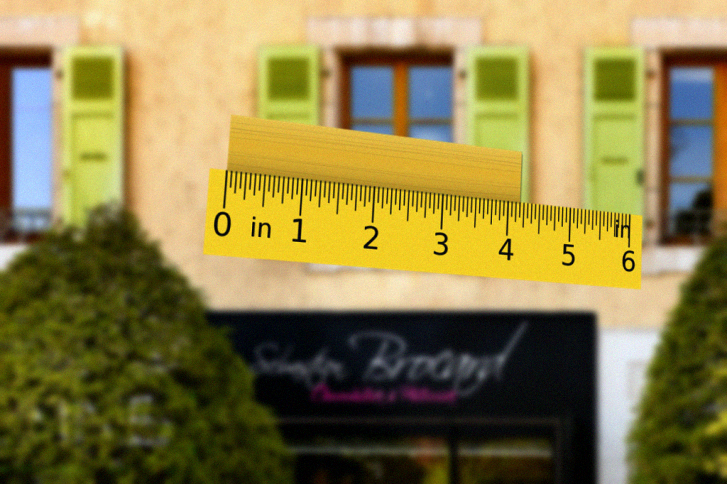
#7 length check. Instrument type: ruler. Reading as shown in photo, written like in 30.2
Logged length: in 4.1875
